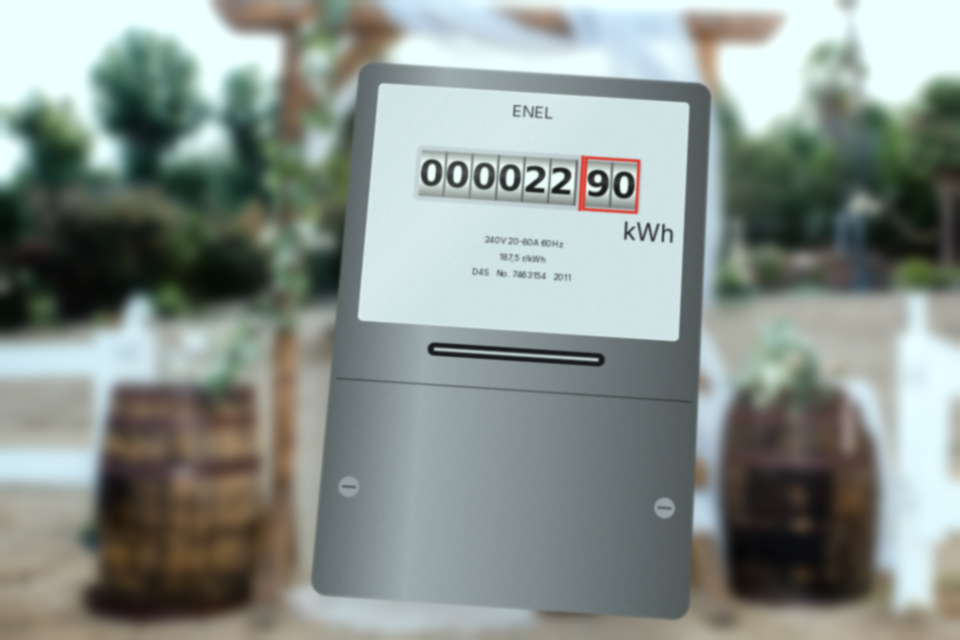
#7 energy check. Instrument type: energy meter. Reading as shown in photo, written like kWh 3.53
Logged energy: kWh 22.90
